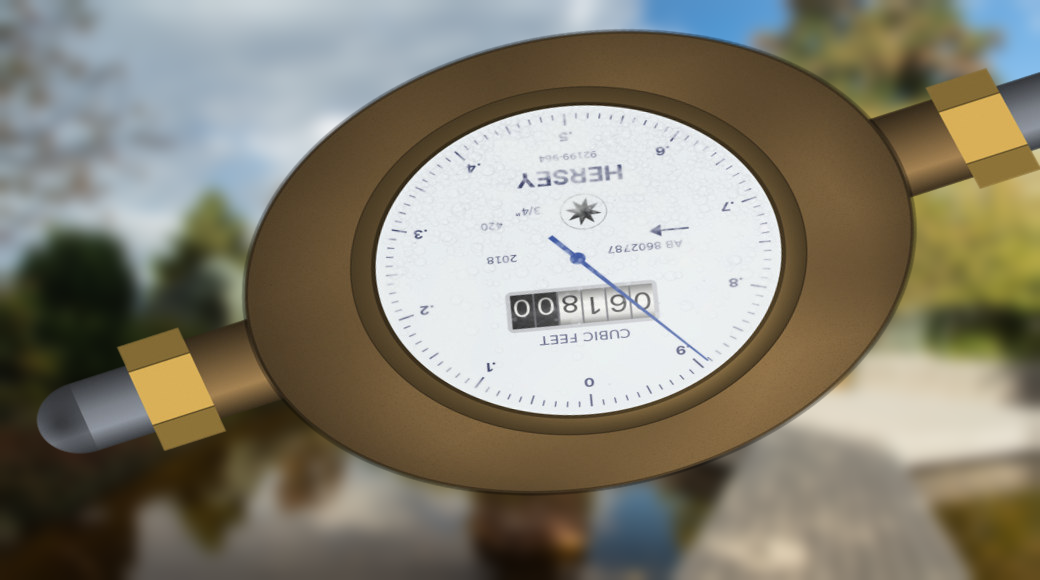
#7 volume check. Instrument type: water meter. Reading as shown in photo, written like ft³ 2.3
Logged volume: ft³ 61799.89
